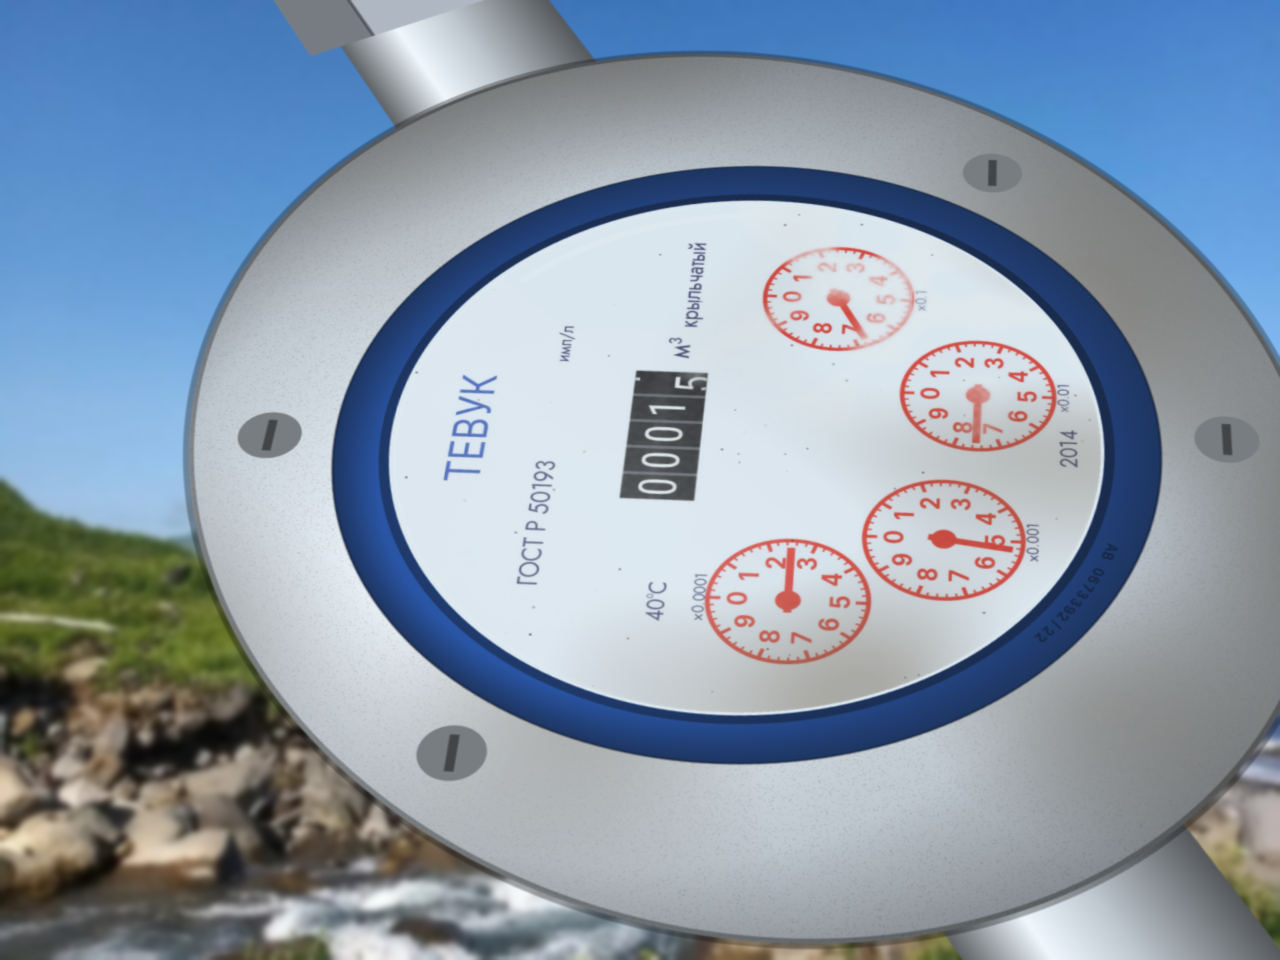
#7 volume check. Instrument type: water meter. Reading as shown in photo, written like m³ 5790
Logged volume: m³ 14.6752
